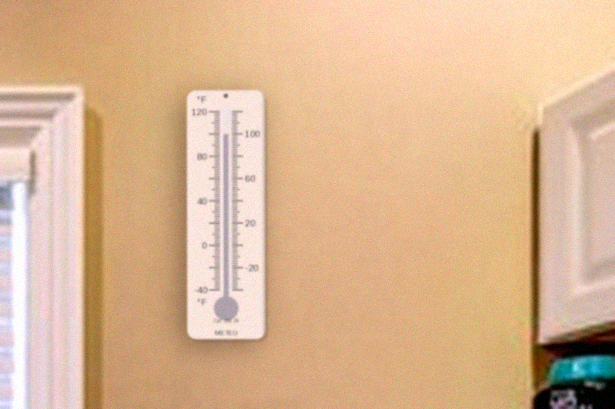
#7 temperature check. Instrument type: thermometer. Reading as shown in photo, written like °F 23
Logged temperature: °F 100
